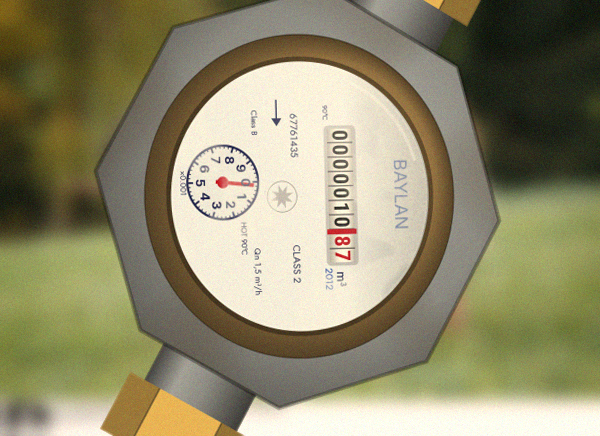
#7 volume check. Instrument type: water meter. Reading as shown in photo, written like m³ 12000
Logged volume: m³ 10.870
